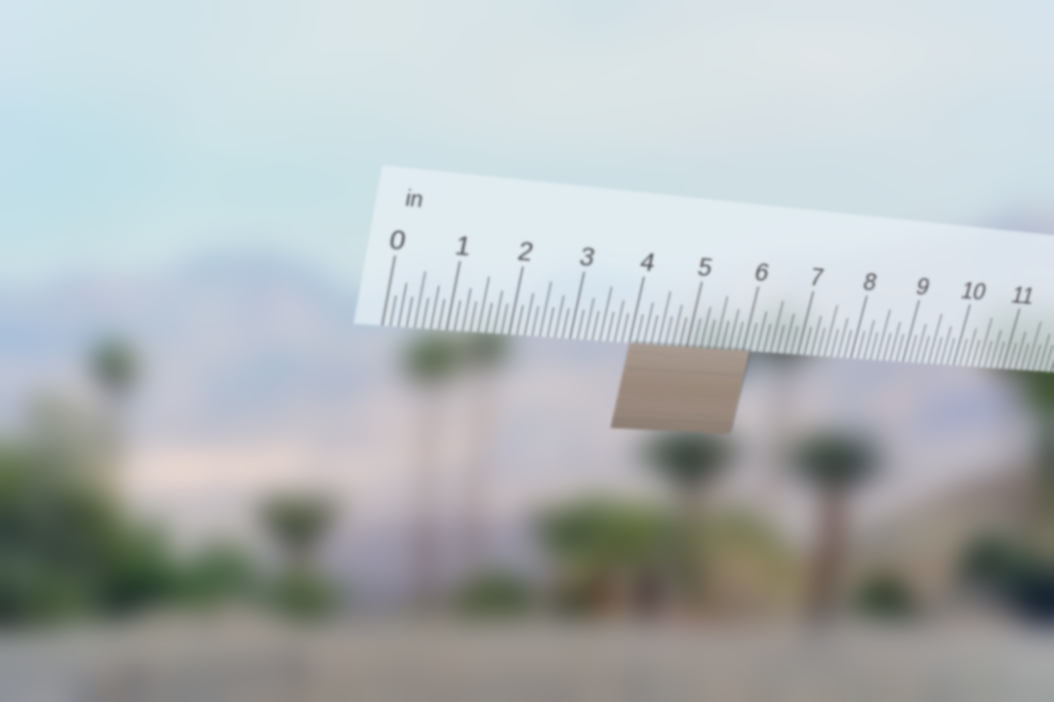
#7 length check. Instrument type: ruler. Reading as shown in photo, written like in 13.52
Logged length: in 2.125
